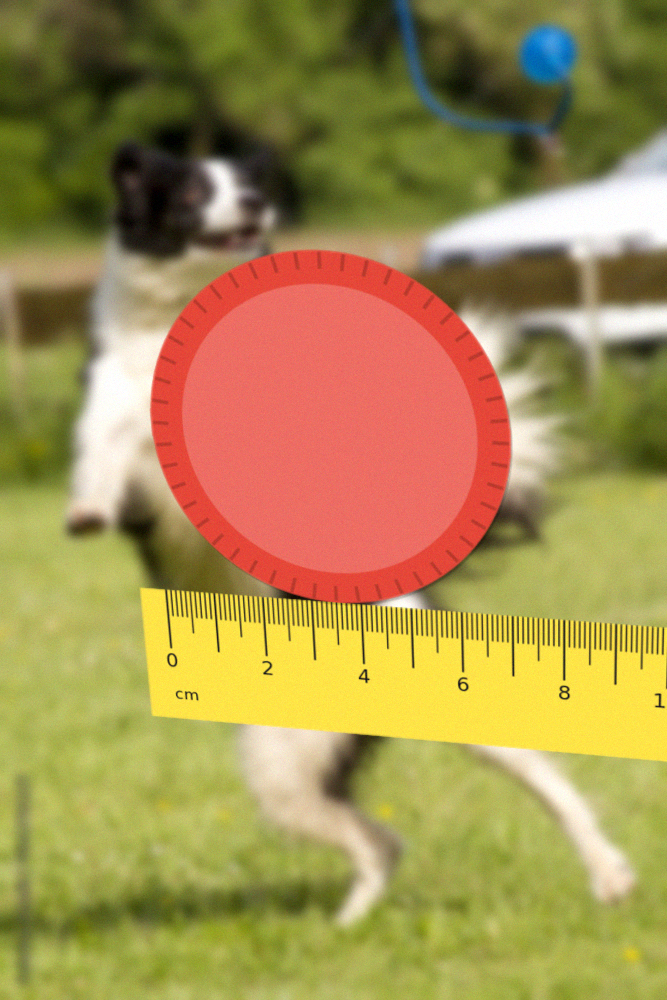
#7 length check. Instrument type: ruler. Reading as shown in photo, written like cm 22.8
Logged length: cm 7
